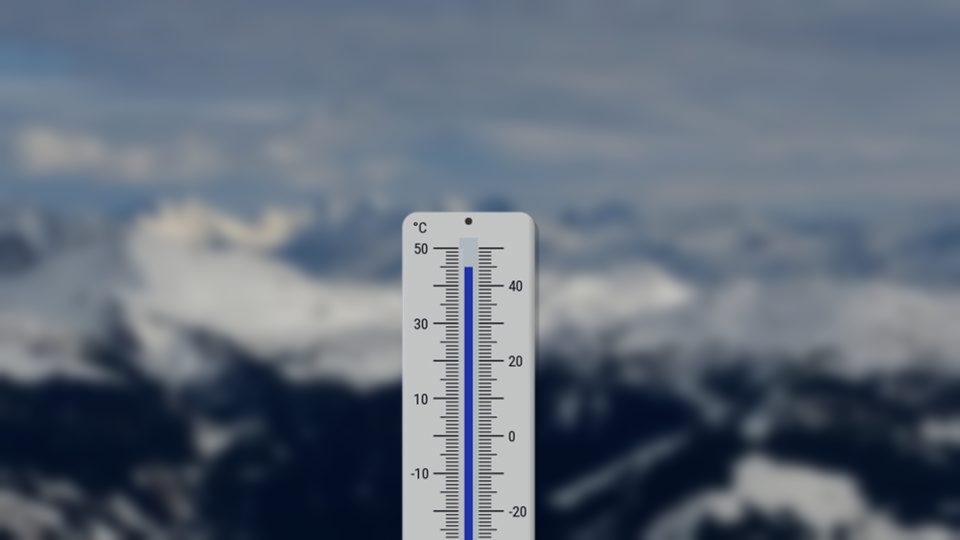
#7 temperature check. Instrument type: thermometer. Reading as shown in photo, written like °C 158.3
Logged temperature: °C 45
